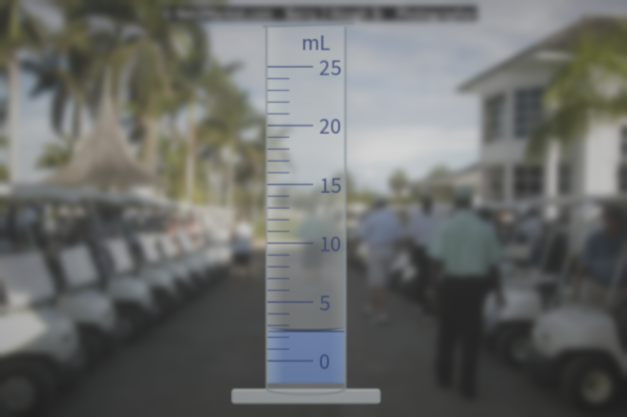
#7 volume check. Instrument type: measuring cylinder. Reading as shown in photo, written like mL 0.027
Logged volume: mL 2.5
